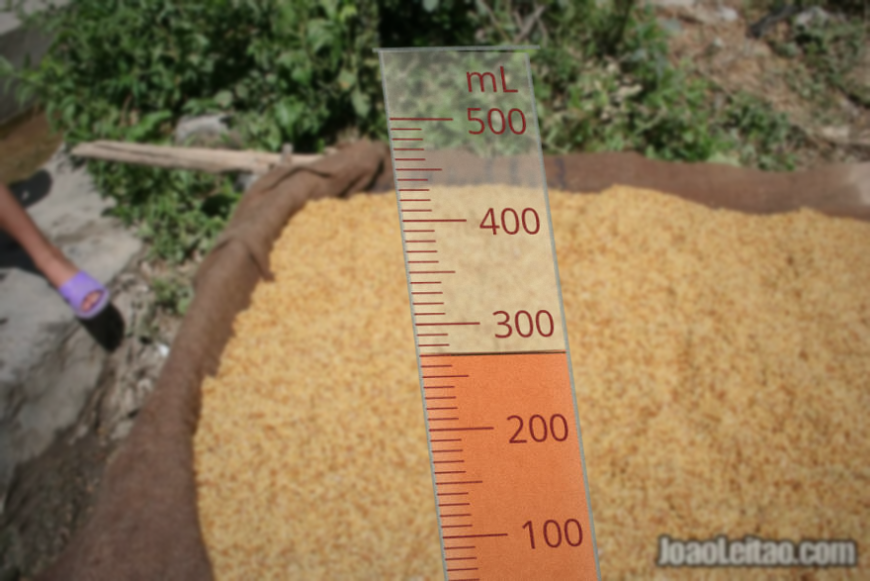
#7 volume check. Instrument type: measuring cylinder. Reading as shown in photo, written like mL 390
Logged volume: mL 270
